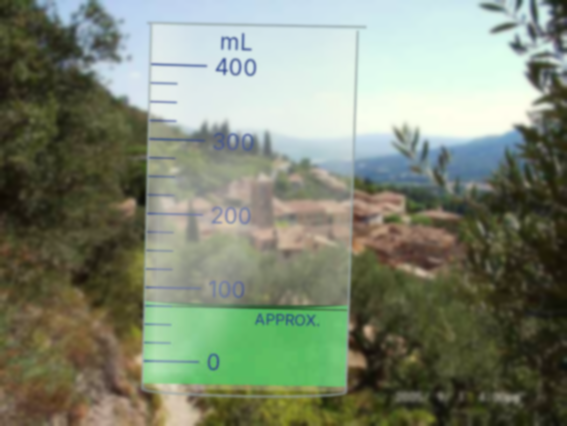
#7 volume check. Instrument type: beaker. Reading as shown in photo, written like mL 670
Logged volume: mL 75
